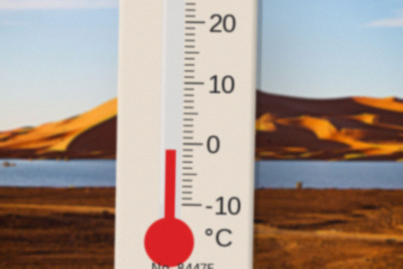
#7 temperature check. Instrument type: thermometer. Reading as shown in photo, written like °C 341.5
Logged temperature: °C -1
